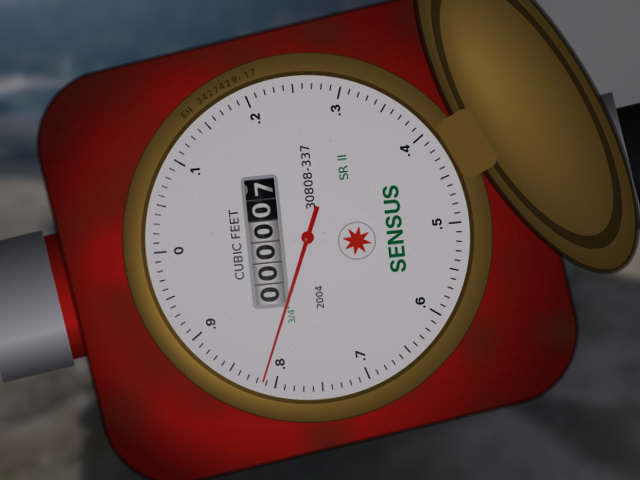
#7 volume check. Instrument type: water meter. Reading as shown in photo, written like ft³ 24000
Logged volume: ft³ 6.81
